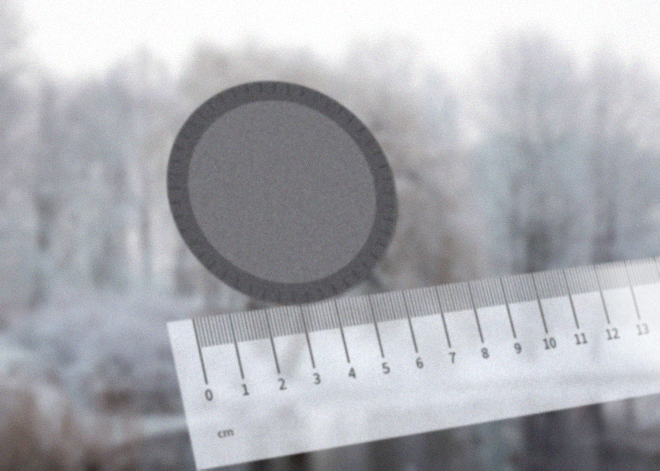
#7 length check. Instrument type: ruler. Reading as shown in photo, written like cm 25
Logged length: cm 6.5
